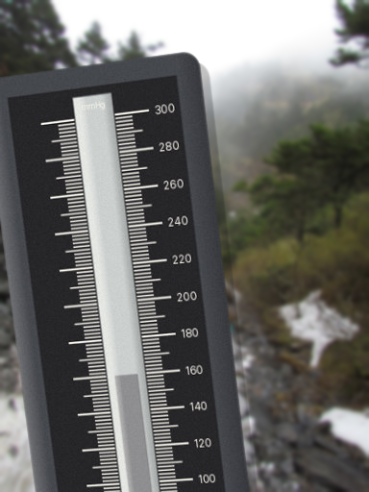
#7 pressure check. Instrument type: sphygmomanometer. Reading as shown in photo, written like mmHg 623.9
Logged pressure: mmHg 160
